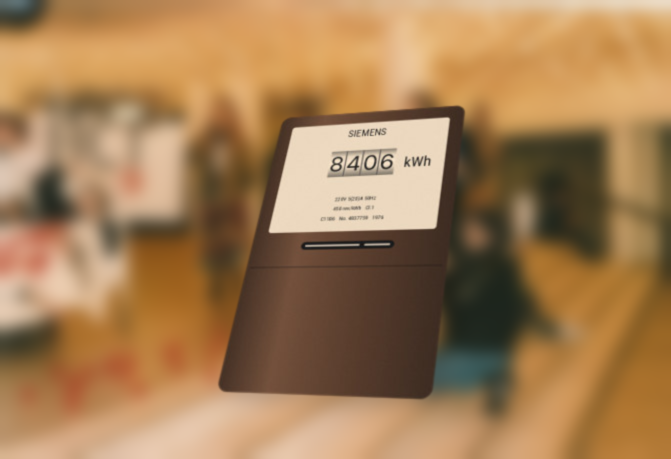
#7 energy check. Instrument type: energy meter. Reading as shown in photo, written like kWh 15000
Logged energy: kWh 8406
